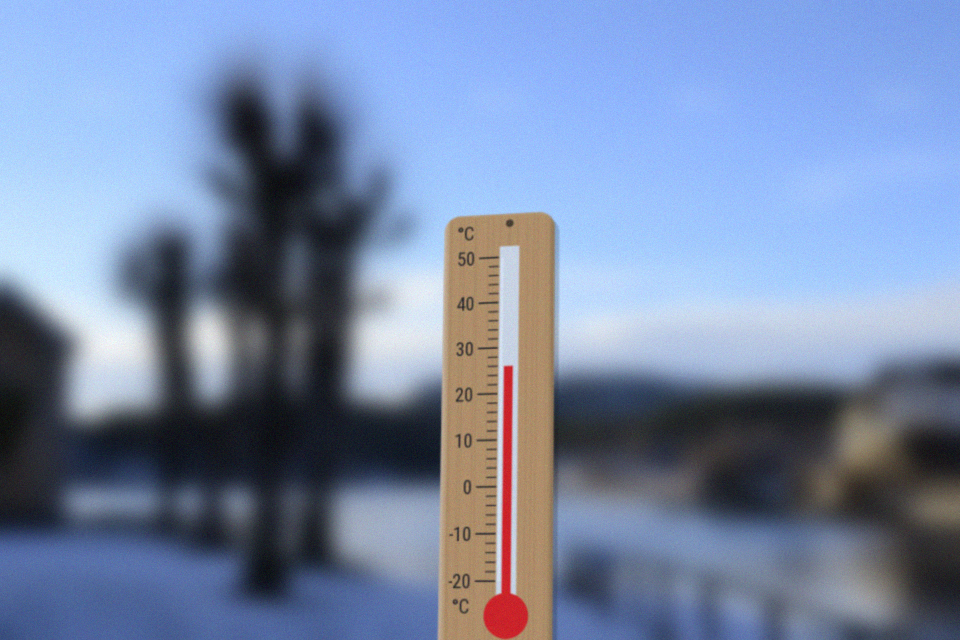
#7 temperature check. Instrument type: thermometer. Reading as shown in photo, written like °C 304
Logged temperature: °C 26
